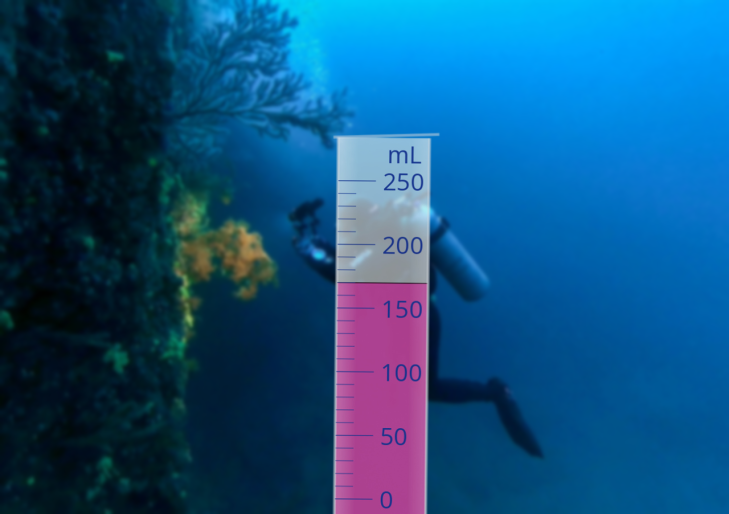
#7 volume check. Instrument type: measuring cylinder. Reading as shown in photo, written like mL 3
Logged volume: mL 170
